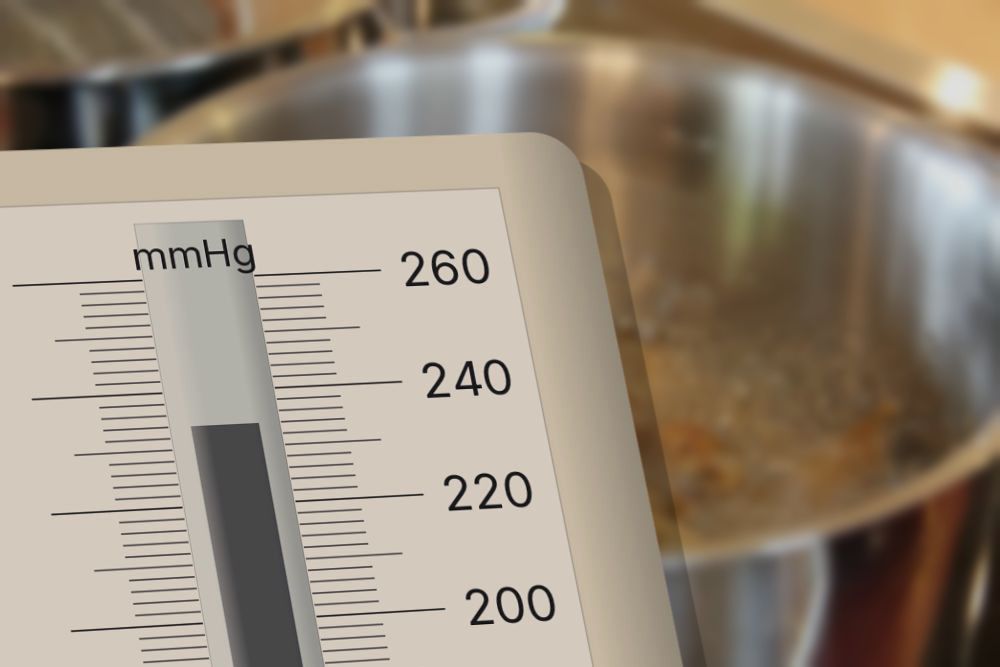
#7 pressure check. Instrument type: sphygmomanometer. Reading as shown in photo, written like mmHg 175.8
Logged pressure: mmHg 234
